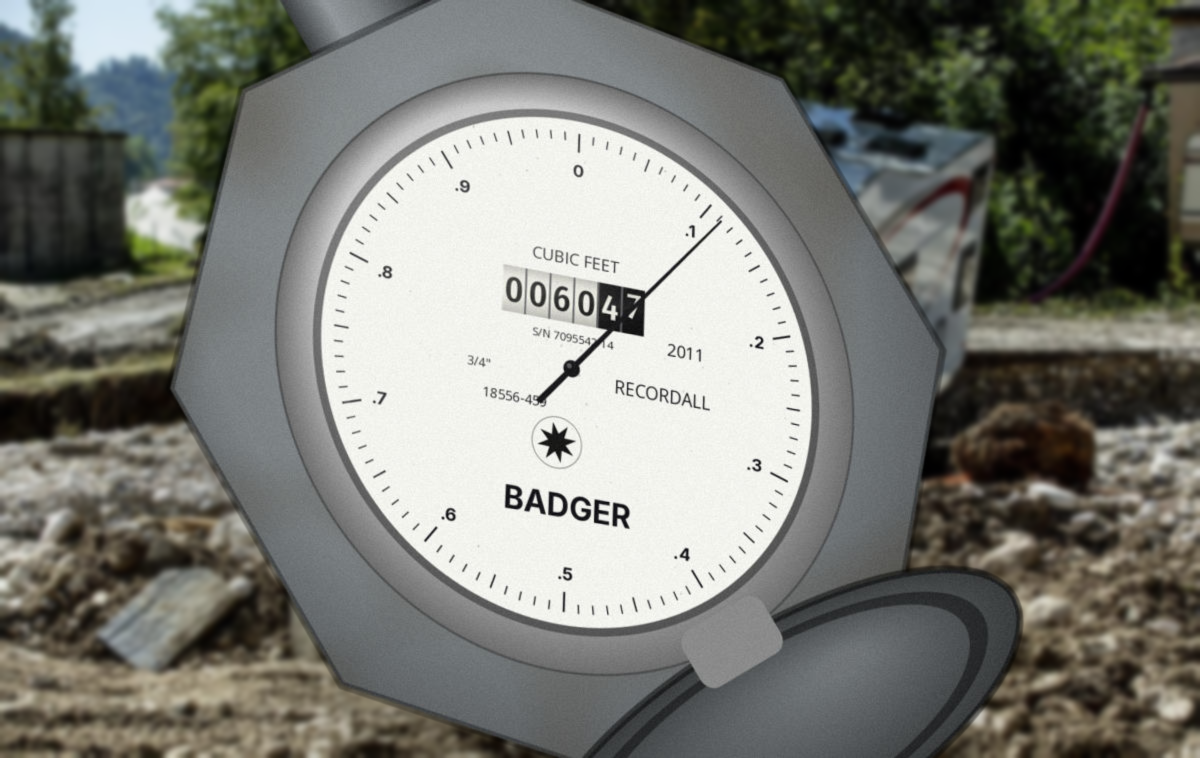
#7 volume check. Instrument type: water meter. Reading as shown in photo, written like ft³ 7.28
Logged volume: ft³ 6047.11
